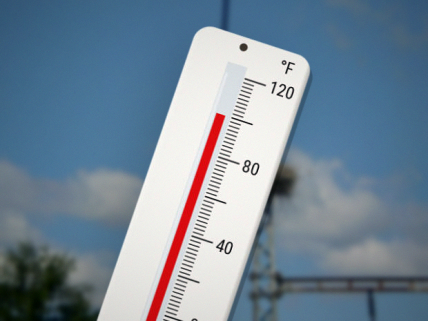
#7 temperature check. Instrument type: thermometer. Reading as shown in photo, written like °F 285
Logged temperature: °F 100
